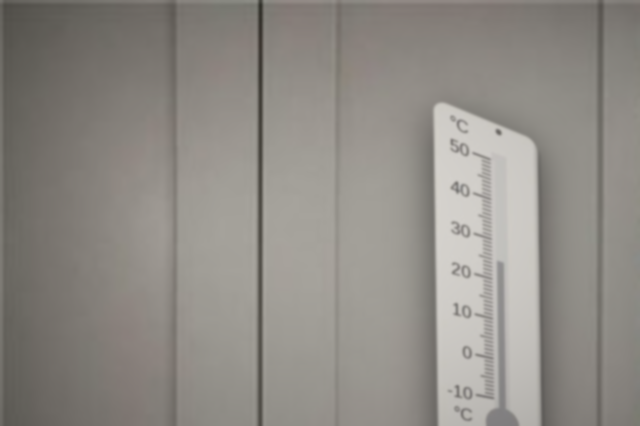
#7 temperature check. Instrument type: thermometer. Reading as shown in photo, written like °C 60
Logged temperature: °C 25
